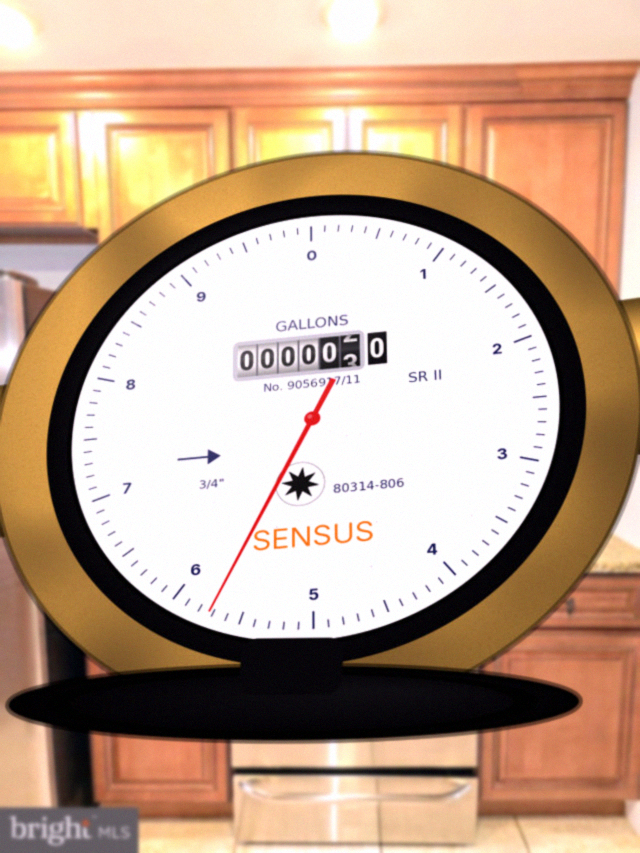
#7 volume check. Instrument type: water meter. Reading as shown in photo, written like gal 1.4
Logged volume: gal 25.7
